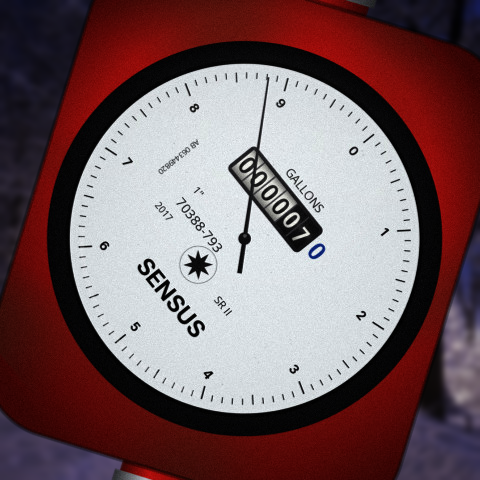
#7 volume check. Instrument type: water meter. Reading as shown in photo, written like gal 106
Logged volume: gal 68.8
